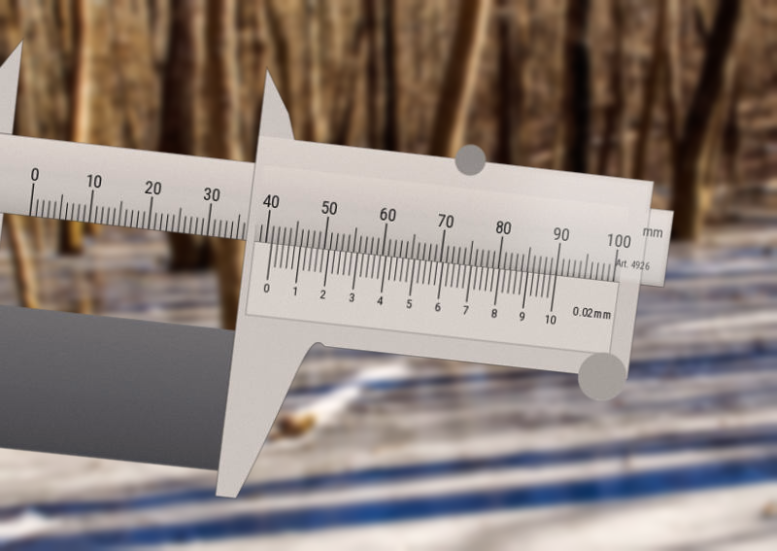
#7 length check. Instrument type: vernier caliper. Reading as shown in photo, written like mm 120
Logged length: mm 41.0
